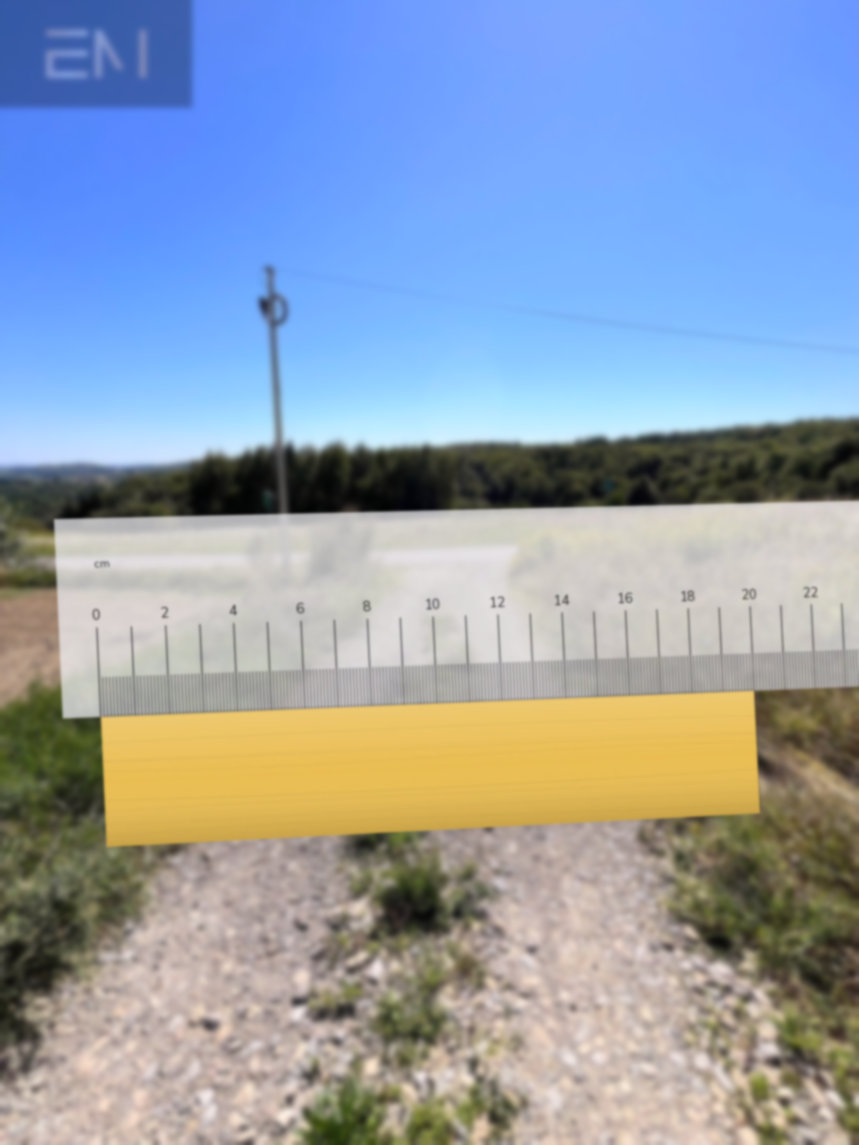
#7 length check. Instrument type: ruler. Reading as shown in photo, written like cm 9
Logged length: cm 20
